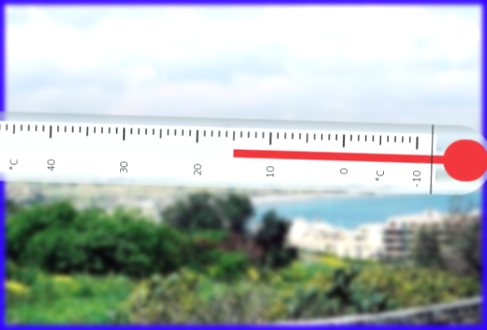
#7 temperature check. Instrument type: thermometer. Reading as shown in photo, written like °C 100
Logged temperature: °C 15
